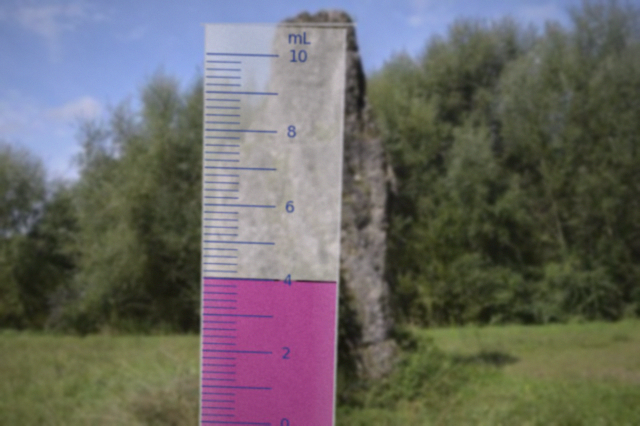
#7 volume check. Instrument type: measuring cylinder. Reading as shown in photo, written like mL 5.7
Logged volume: mL 4
